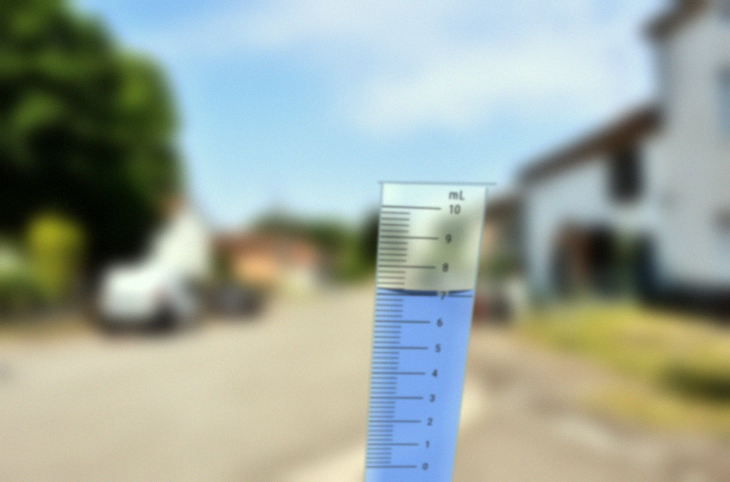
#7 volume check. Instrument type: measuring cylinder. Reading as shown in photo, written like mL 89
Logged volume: mL 7
